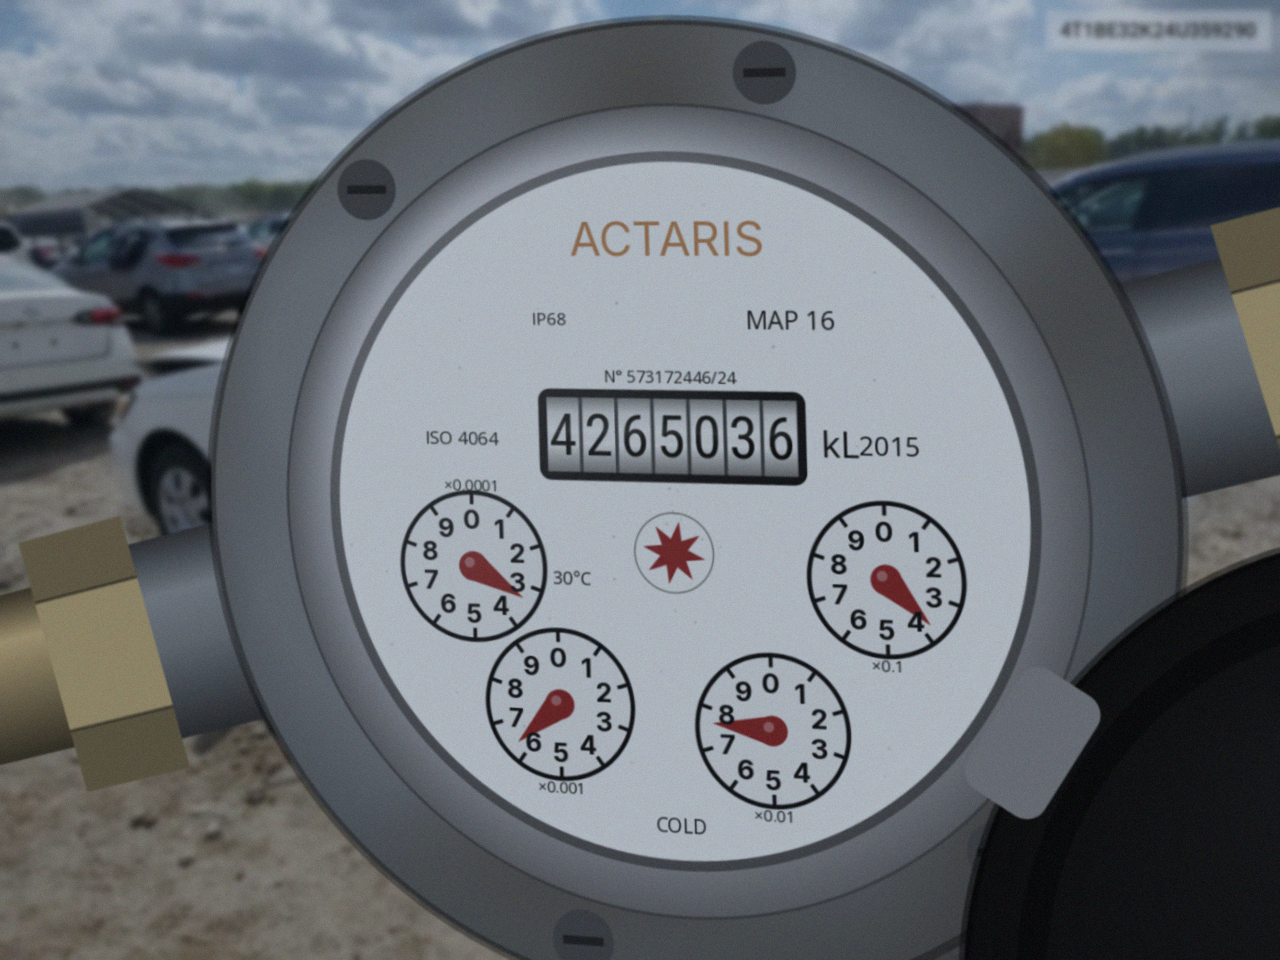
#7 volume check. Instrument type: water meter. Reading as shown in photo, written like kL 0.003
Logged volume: kL 4265036.3763
